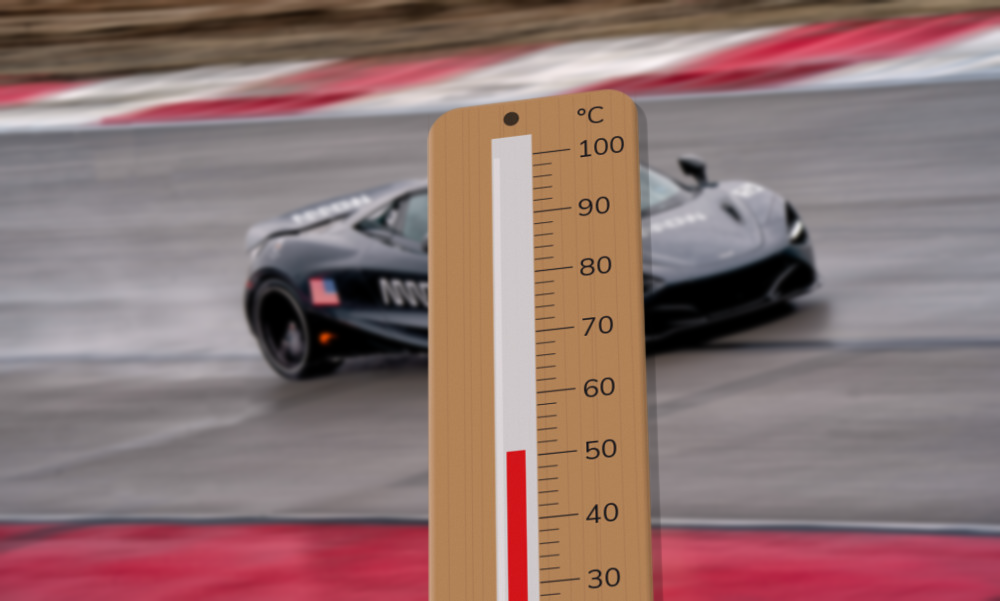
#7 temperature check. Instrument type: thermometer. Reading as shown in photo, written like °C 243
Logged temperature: °C 51
